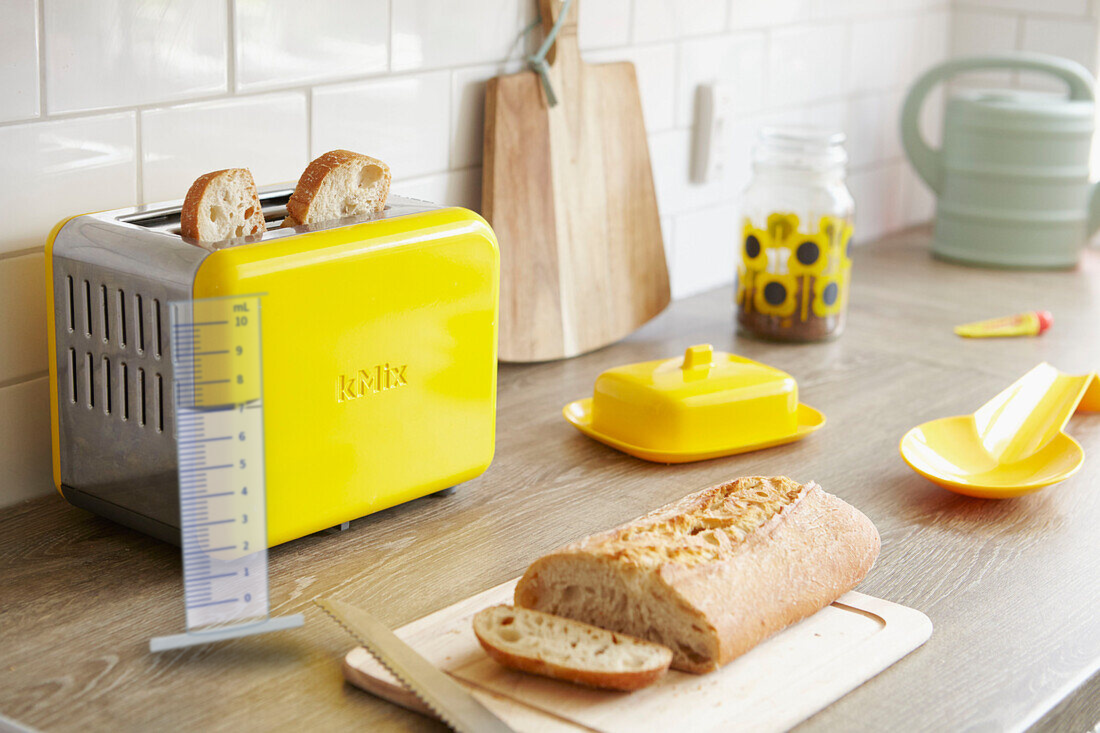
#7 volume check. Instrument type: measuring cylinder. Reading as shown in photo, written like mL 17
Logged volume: mL 7
